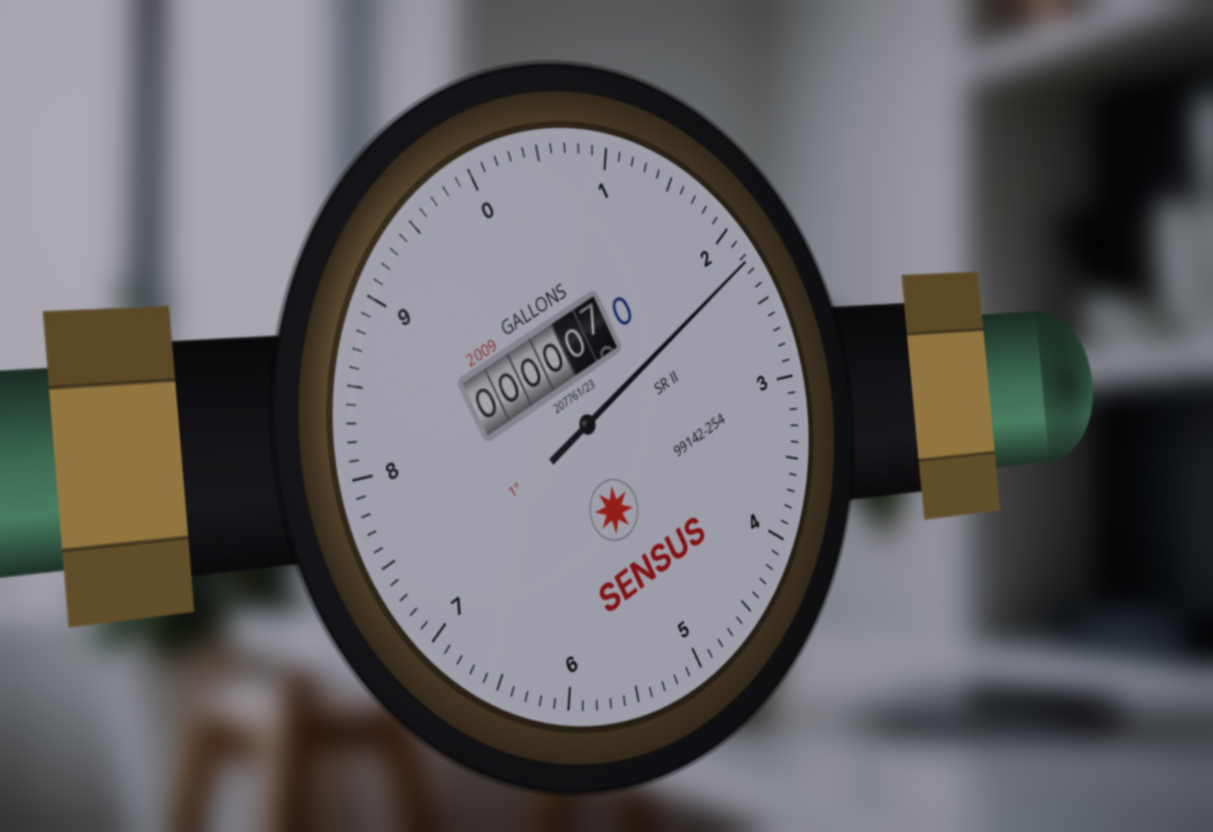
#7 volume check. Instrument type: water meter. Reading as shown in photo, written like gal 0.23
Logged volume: gal 72.2
